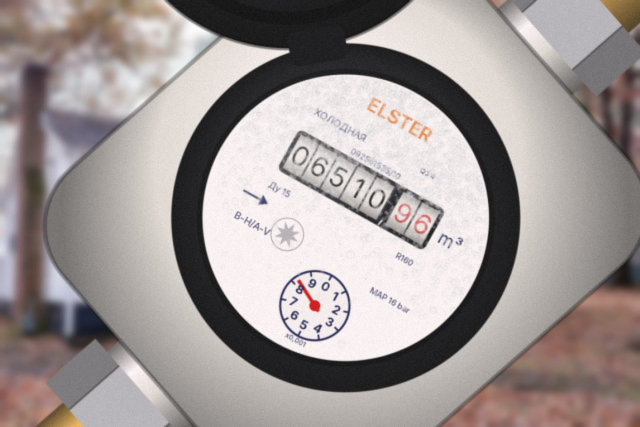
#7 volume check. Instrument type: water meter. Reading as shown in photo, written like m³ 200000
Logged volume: m³ 6510.968
